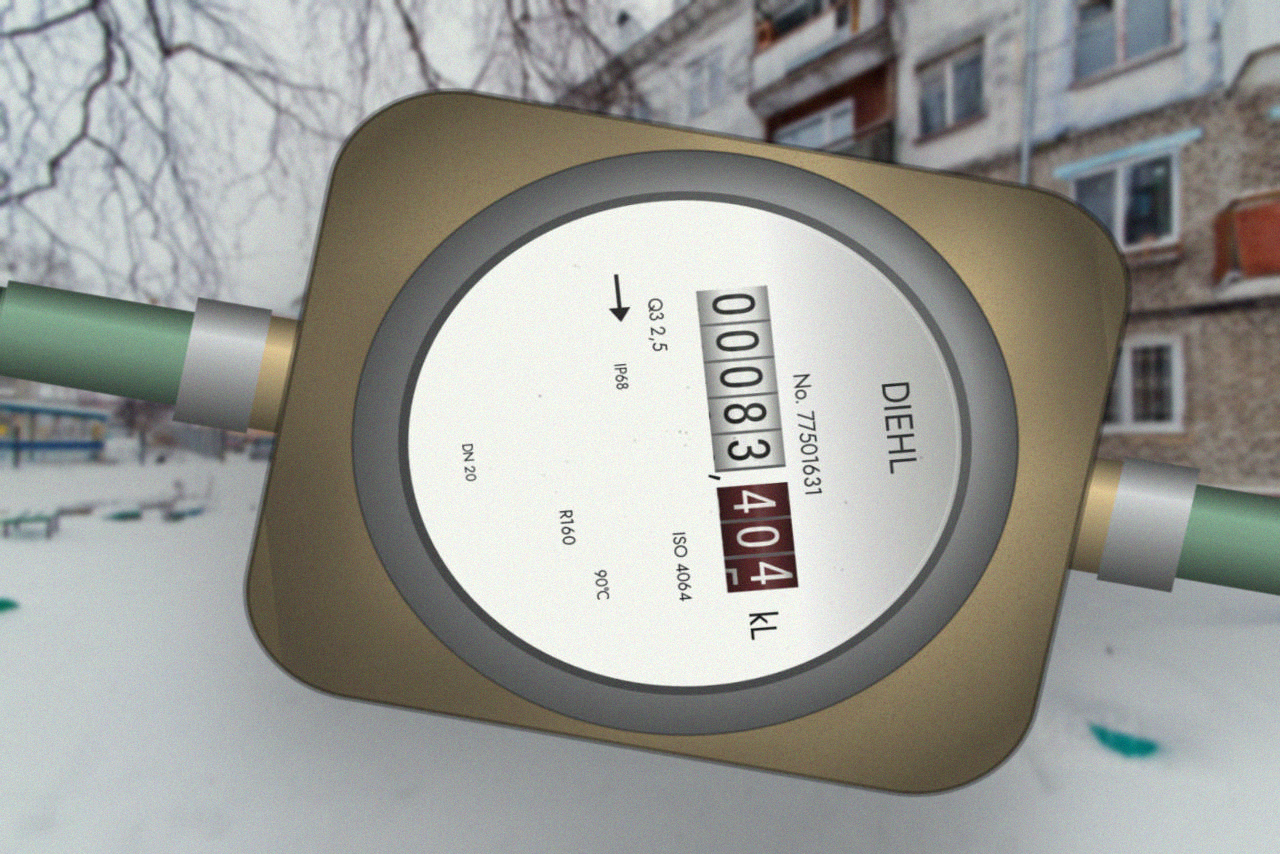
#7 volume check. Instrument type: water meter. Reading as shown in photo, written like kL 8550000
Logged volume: kL 83.404
